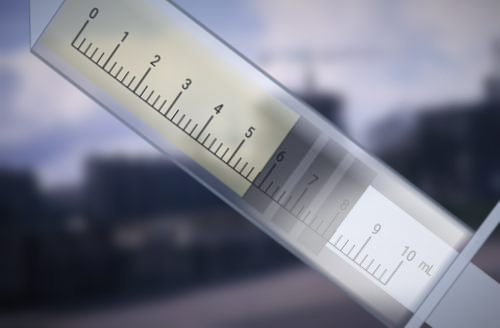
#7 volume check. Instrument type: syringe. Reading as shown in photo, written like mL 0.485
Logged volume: mL 5.8
